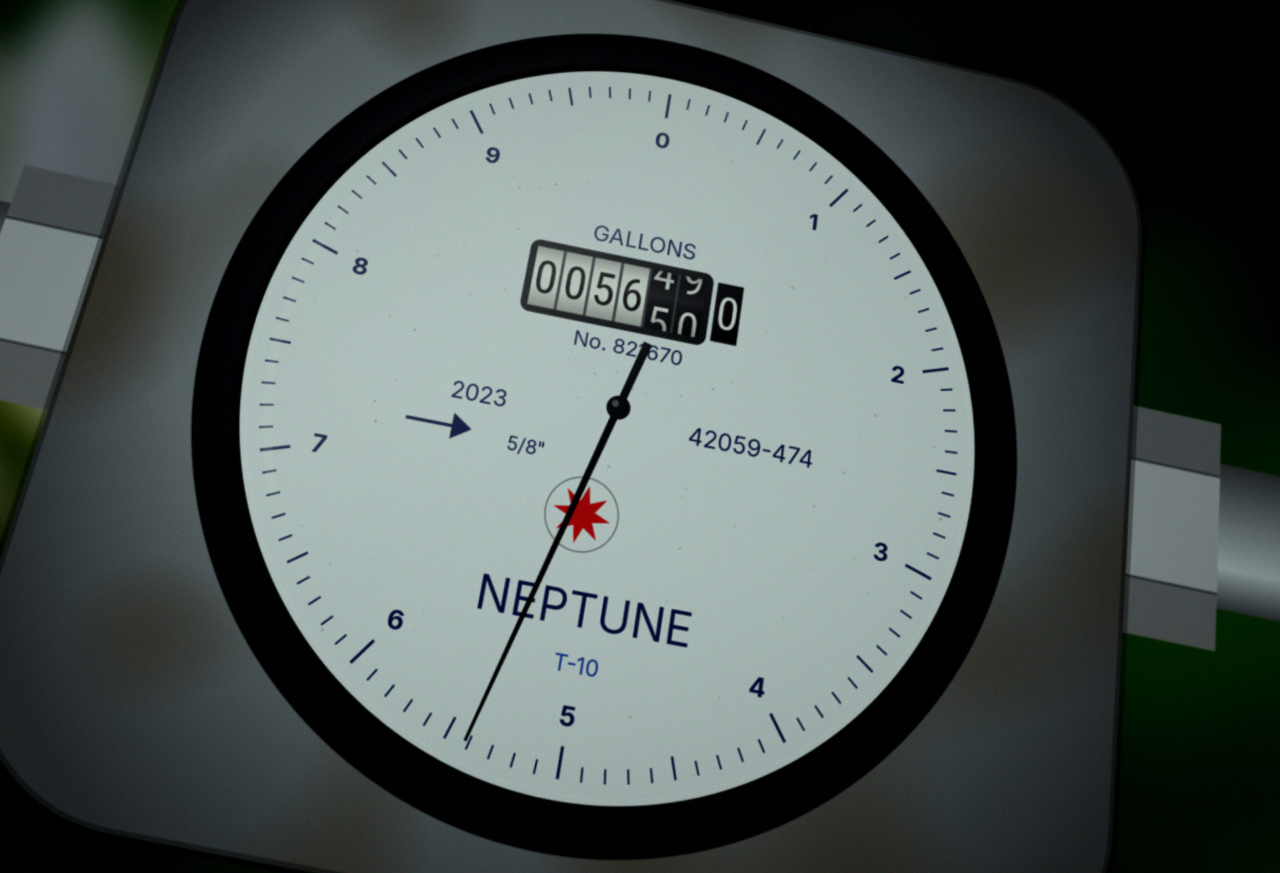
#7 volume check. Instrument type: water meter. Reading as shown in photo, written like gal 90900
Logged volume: gal 56495.4
